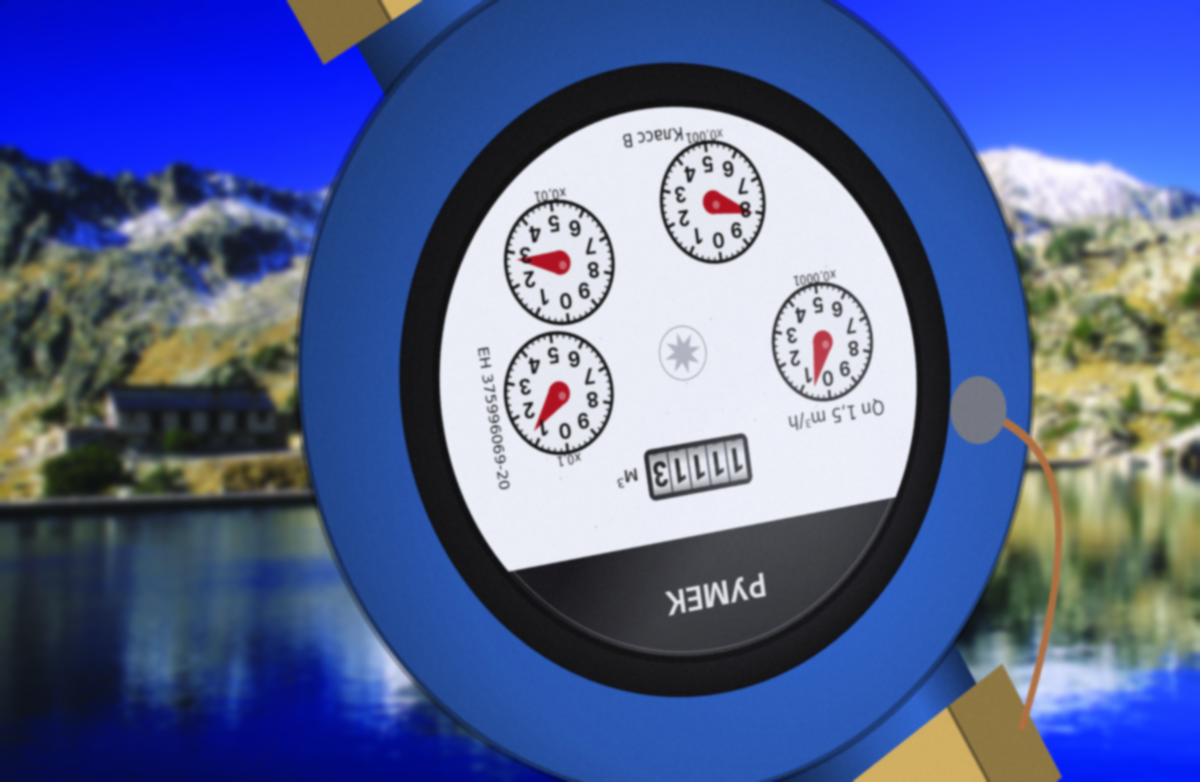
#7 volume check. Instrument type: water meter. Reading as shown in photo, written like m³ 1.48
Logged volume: m³ 11113.1280
